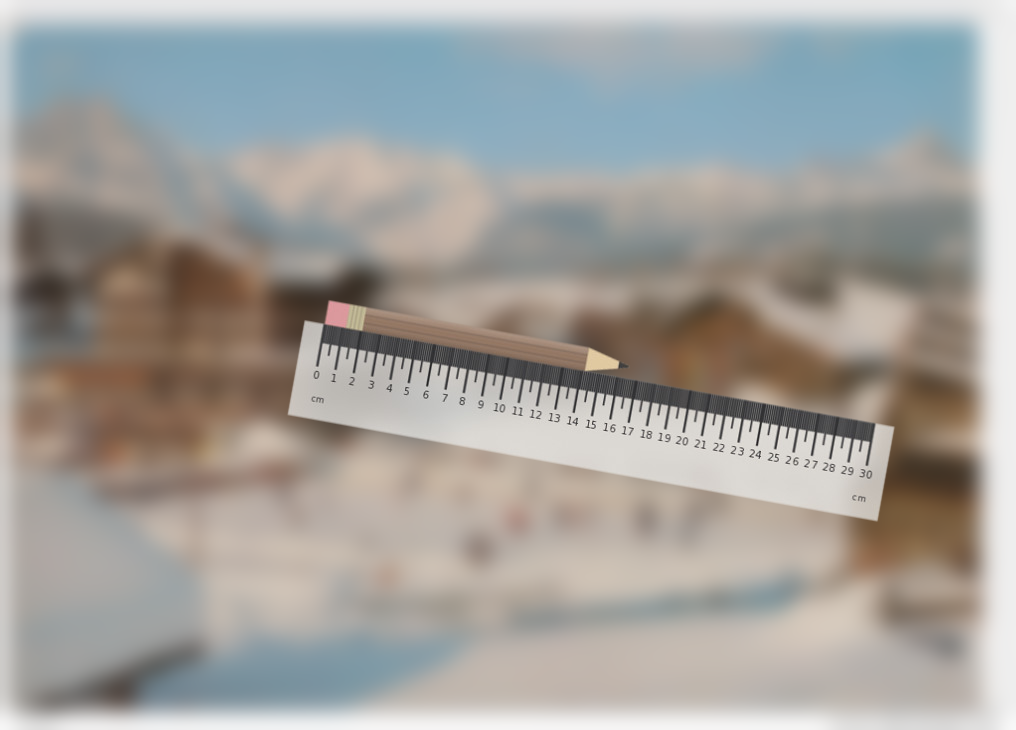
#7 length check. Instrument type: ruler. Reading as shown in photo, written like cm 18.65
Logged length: cm 16.5
